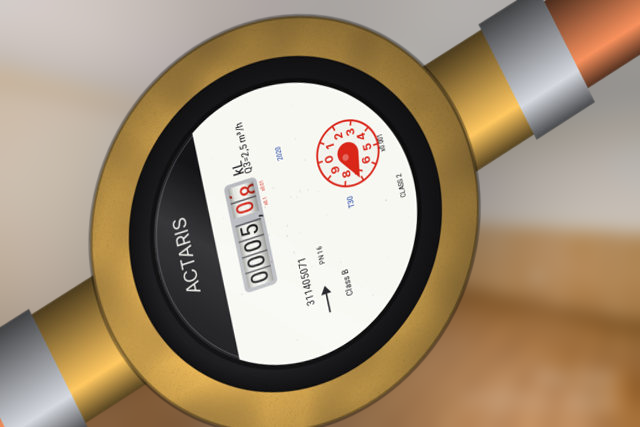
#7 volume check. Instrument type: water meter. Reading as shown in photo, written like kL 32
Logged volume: kL 5.077
